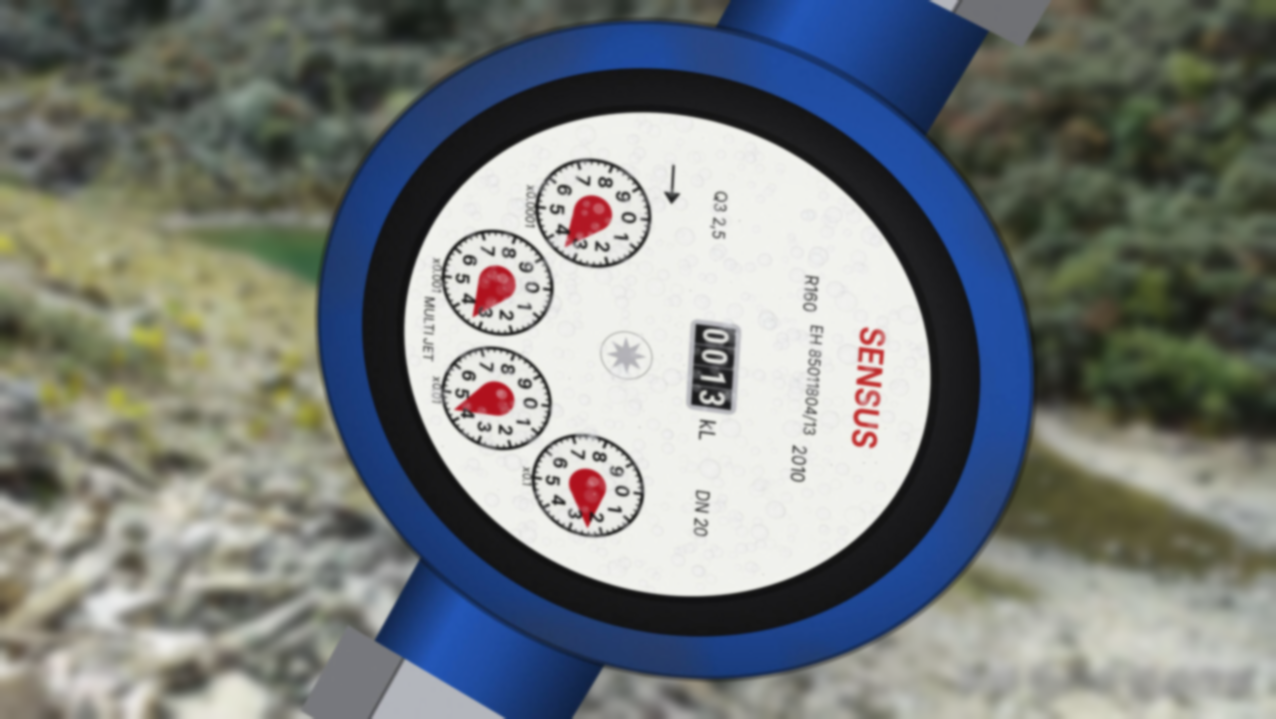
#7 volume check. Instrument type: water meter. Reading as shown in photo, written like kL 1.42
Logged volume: kL 13.2433
